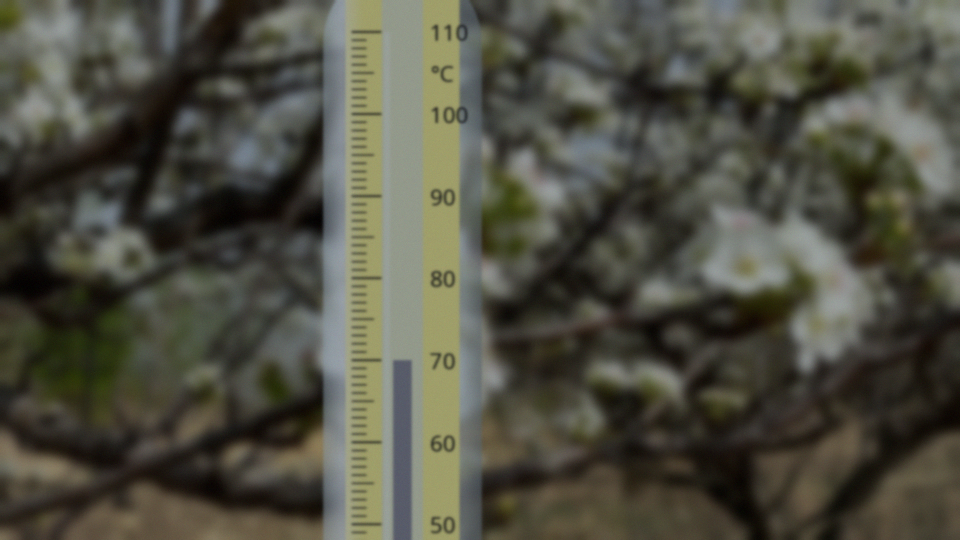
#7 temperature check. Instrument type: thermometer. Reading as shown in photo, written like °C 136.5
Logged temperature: °C 70
